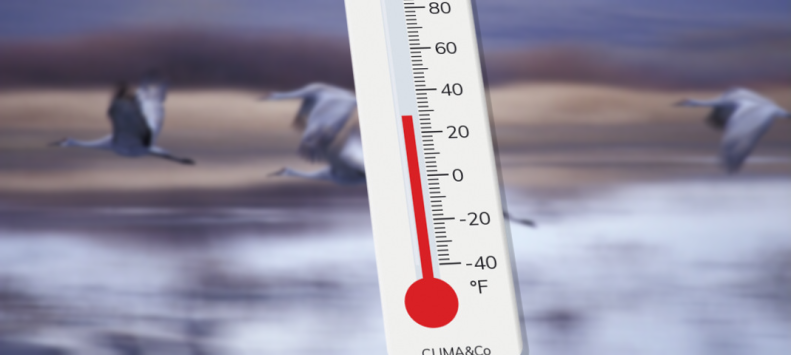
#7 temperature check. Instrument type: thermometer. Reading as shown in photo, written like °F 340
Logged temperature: °F 28
